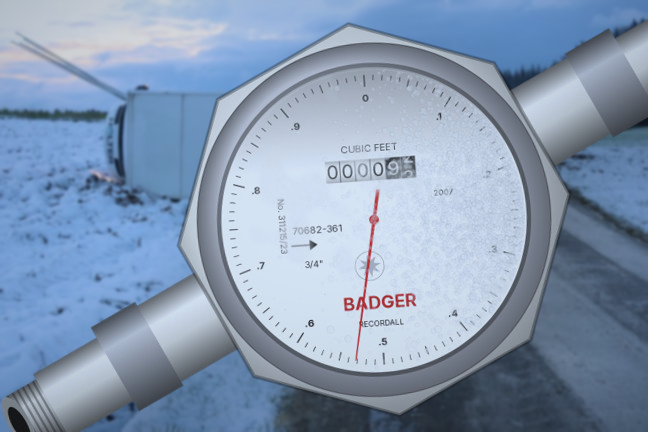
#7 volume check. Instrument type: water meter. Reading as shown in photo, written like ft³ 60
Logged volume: ft³ 92.53
